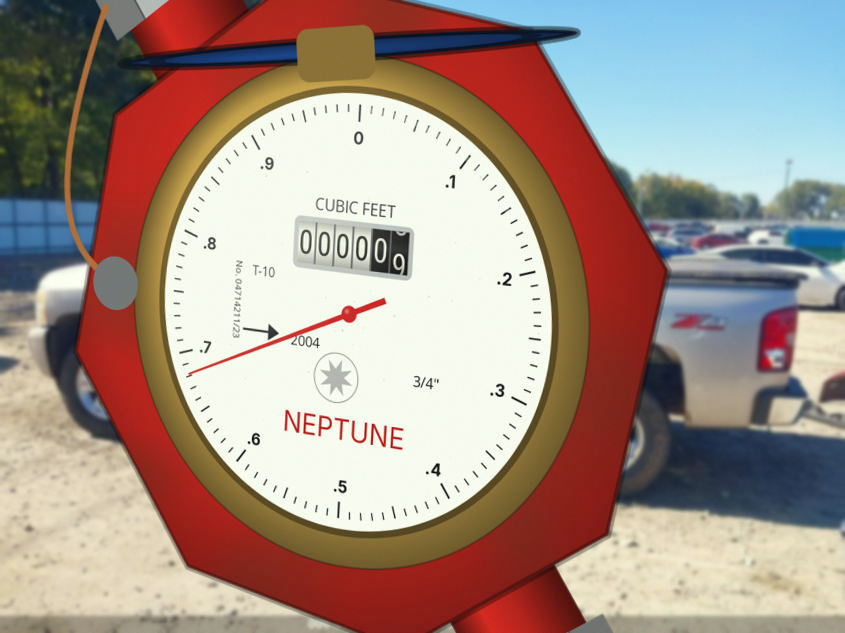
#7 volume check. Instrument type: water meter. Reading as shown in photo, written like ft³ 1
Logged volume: ft³ 8.68
